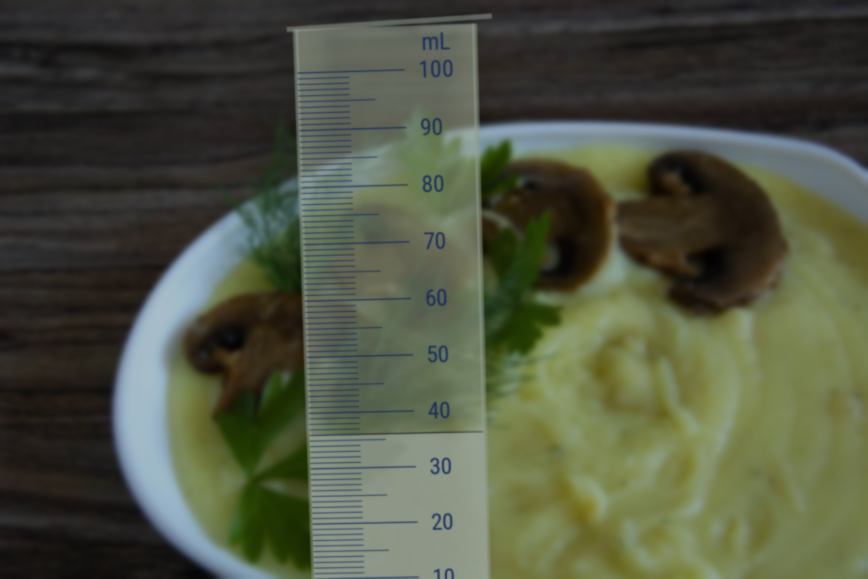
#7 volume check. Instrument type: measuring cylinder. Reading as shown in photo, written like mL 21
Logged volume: mL 36
